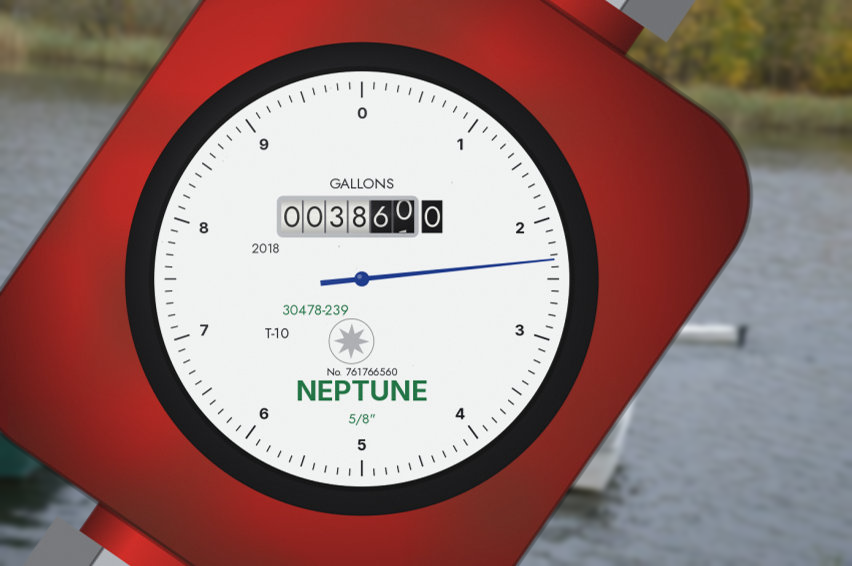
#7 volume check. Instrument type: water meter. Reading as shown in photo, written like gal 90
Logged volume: gal 38602.3
